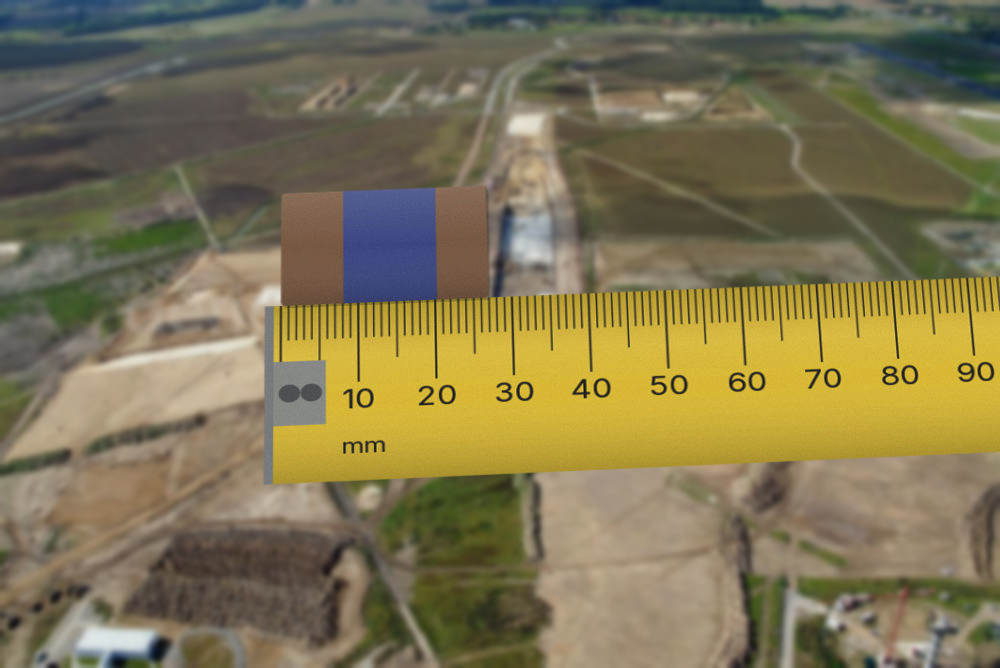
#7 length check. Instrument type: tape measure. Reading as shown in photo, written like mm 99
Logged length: mm 27
